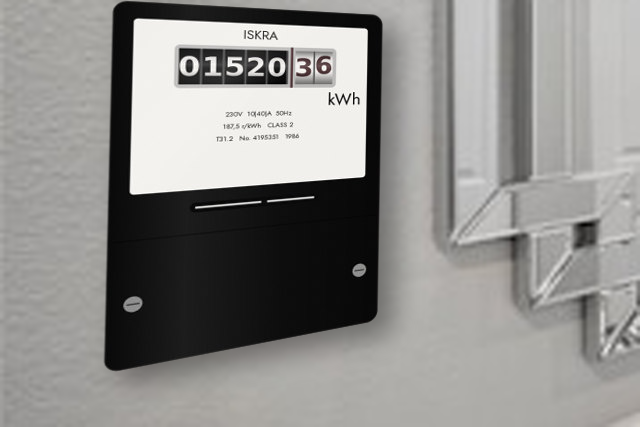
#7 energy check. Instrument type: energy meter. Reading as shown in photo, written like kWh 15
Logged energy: kWh 1520.36
